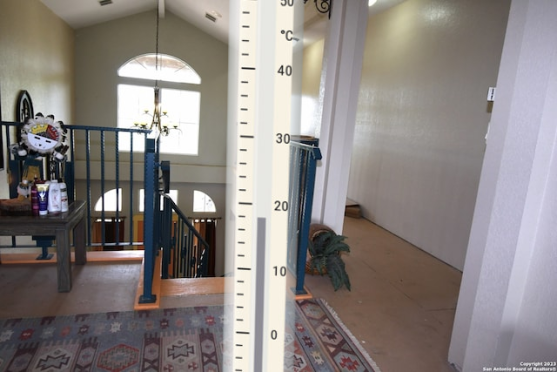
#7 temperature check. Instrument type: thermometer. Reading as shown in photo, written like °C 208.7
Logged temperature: °C 18
